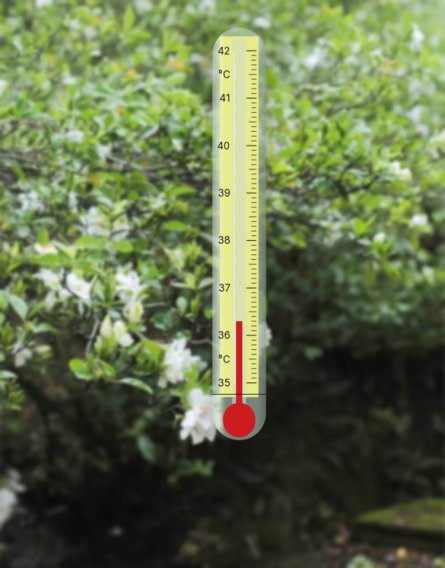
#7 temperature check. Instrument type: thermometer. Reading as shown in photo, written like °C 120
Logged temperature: °C 36.3
